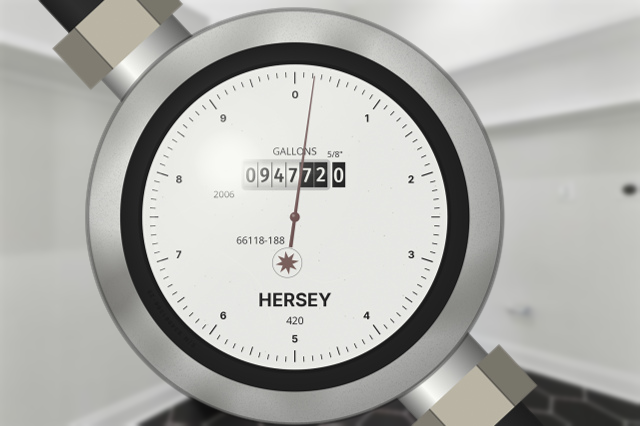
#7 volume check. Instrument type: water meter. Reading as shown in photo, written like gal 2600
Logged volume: gal 947720.2
